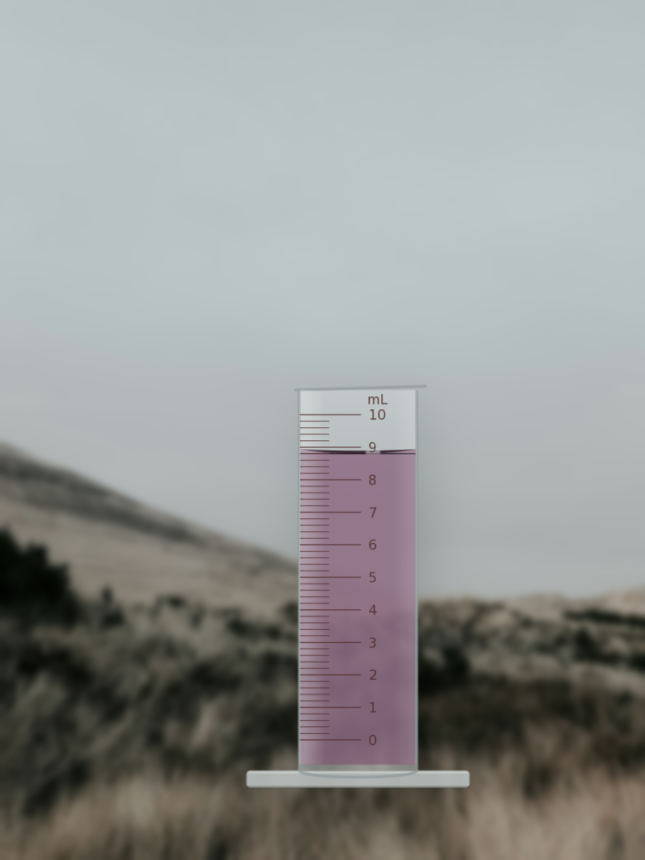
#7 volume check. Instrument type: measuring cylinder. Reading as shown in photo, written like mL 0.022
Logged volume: mL 8.8
